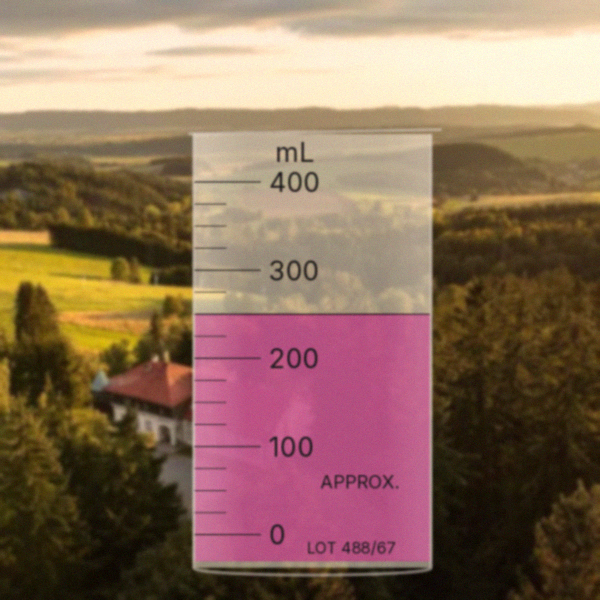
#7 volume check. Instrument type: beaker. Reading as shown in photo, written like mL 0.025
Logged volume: mL 250
